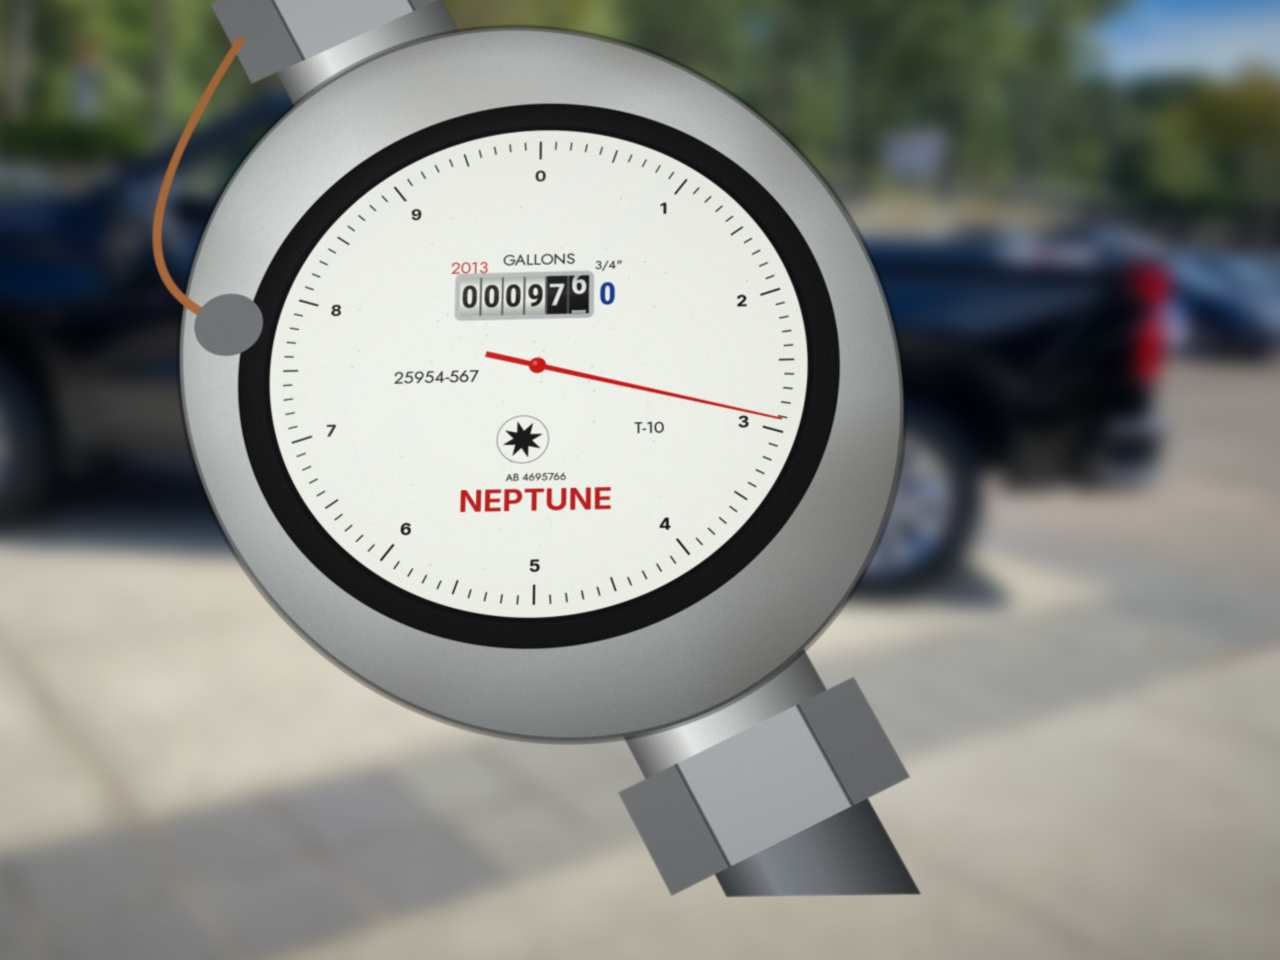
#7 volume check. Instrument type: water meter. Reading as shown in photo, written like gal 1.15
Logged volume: gal 9762.9
